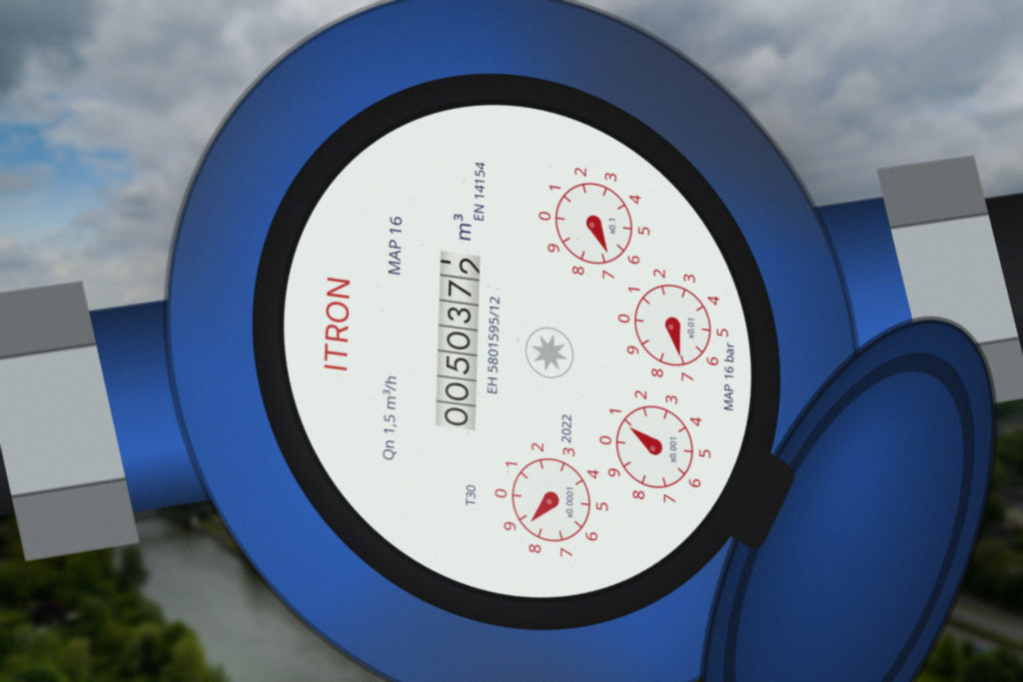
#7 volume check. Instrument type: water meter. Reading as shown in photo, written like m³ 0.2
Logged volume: m³ 50371.6708
